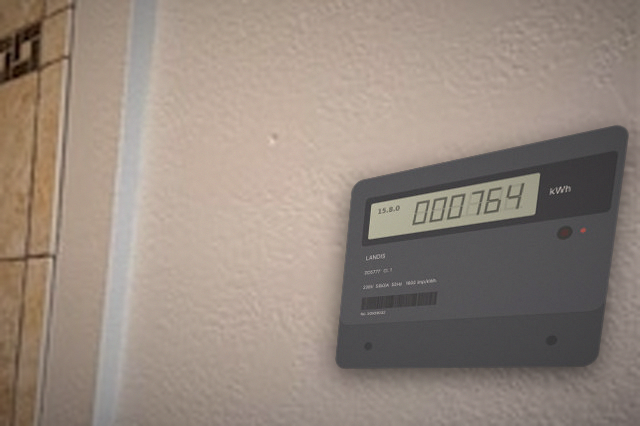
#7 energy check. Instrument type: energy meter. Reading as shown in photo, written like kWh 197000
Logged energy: kWh 764
